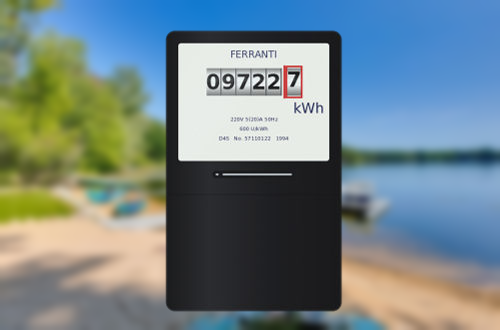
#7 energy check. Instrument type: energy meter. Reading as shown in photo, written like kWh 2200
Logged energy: kWh 9722.7
